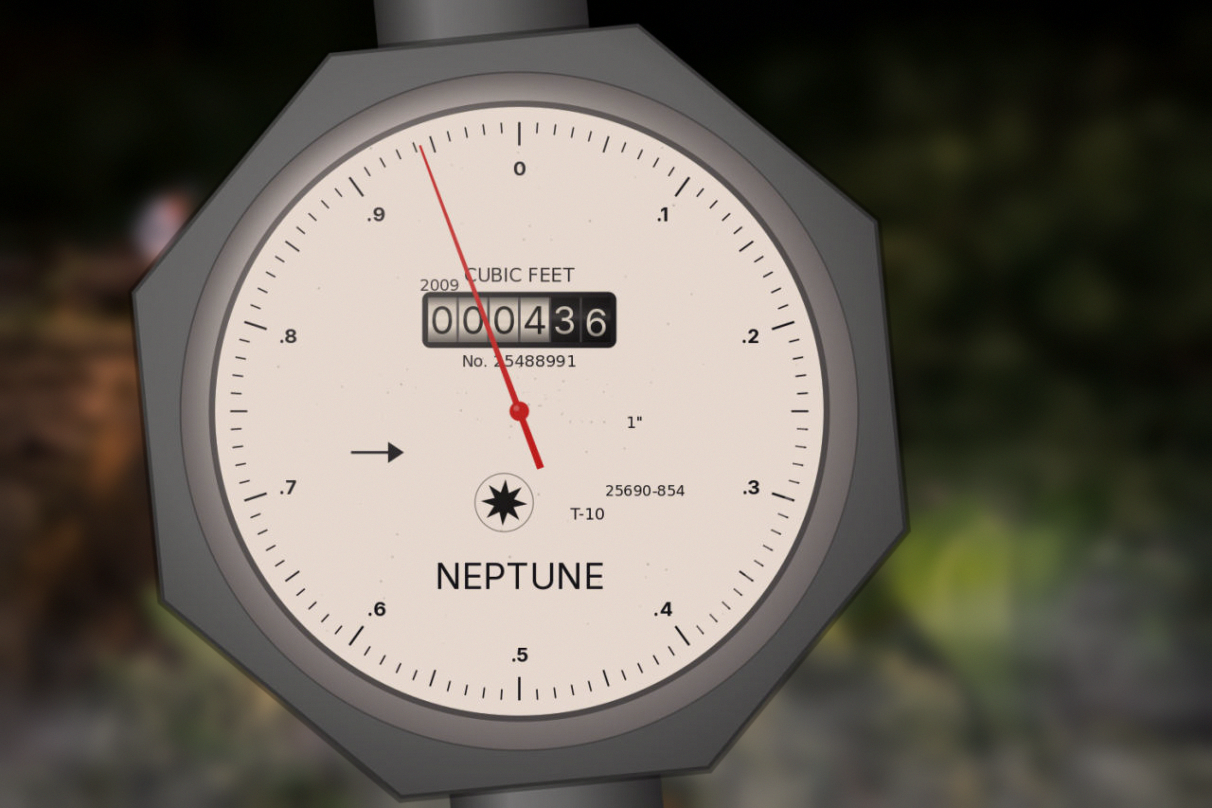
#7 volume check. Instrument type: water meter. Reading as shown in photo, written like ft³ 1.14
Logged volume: ft³ 435.94
